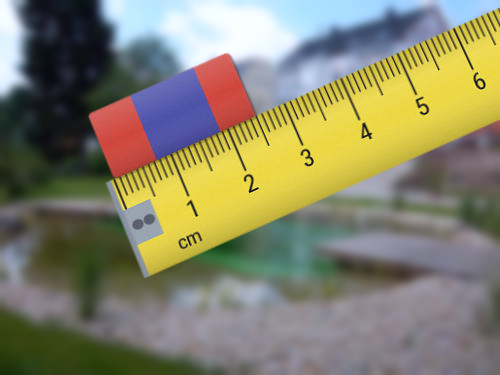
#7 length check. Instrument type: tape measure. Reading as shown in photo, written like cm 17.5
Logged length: cm 2.5
